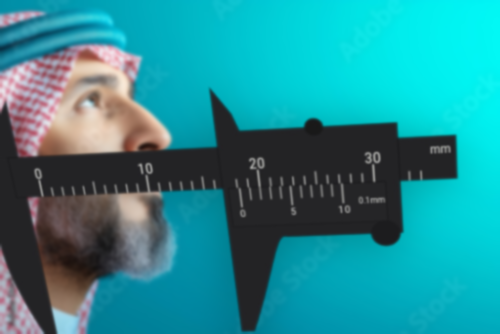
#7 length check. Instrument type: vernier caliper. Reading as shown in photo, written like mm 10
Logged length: mm 18.2
